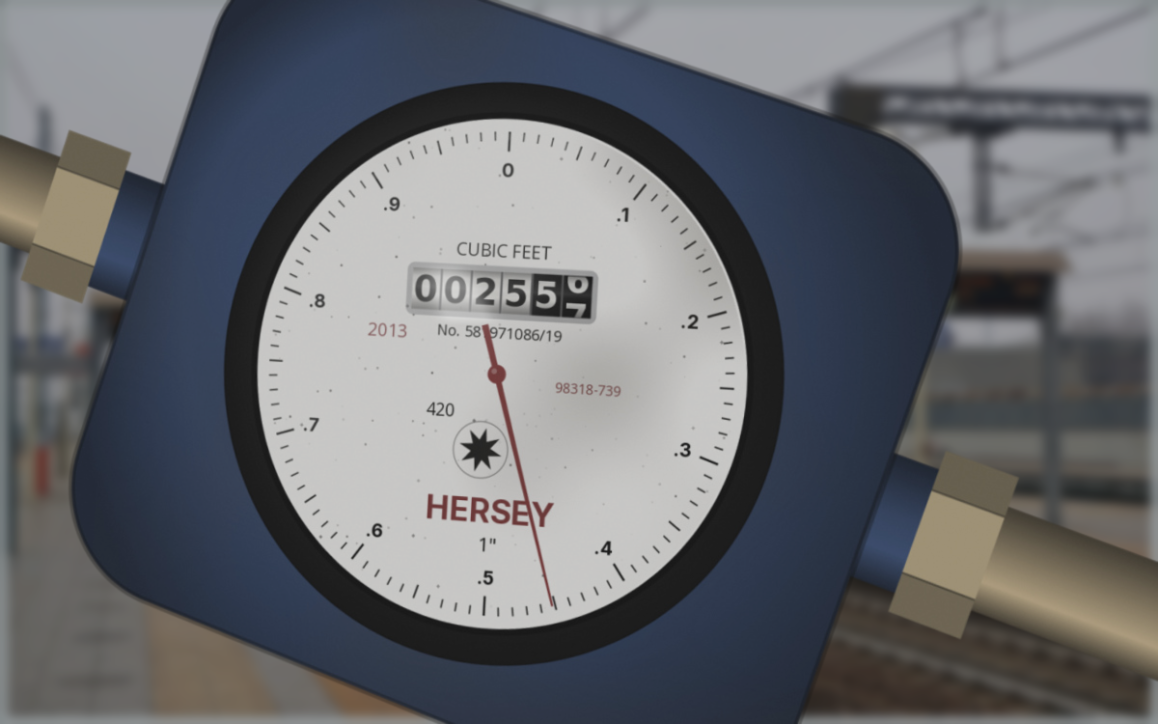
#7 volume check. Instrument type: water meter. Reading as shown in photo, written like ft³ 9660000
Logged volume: ft³ 2556.45
